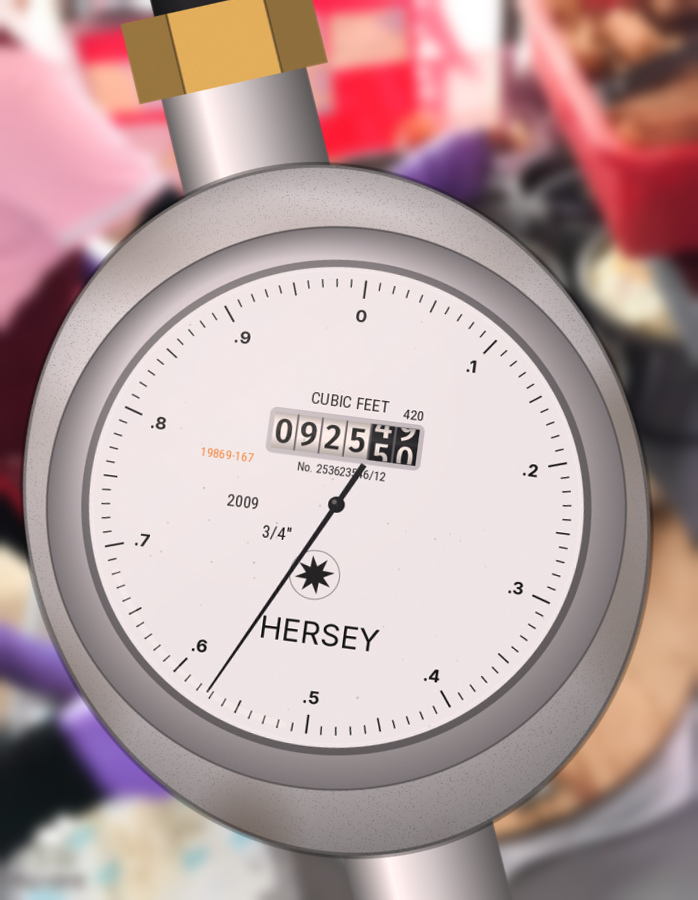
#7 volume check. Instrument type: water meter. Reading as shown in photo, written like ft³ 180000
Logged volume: ft³ 92549.57
